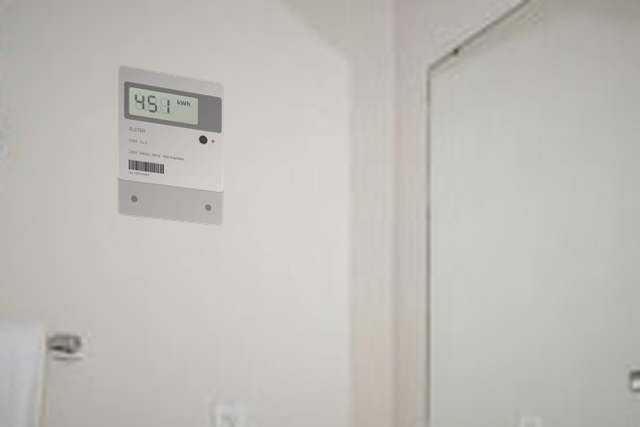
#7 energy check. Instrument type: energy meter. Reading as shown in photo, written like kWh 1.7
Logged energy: kWh 451
